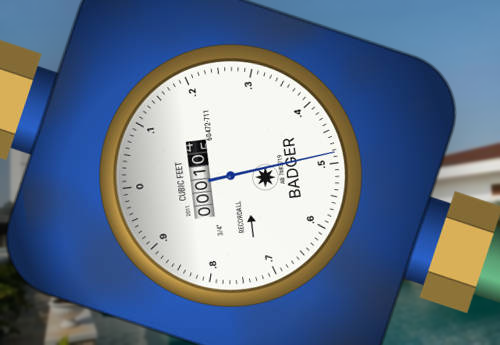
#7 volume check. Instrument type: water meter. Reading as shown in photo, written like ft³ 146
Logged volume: ft³ 104.48
